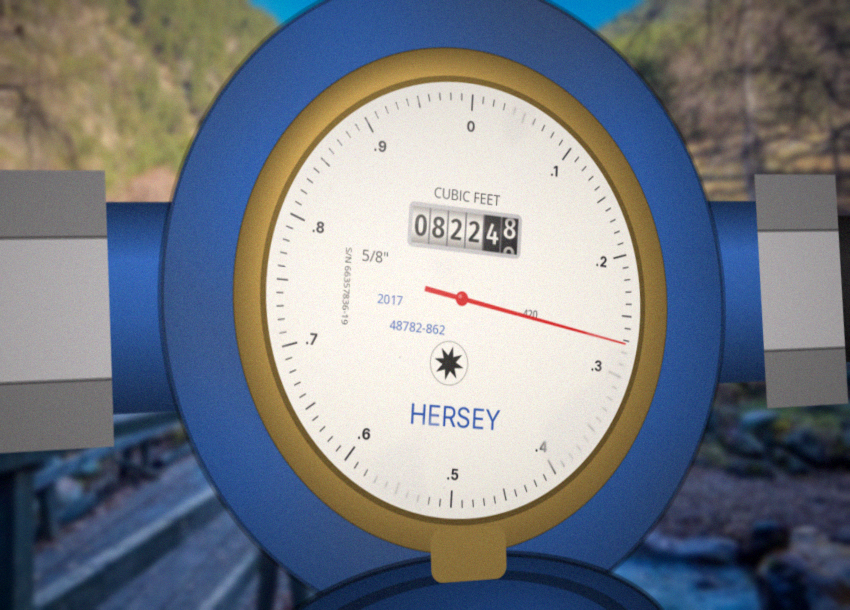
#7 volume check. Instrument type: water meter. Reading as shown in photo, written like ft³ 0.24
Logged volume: ft³ 82248.27
